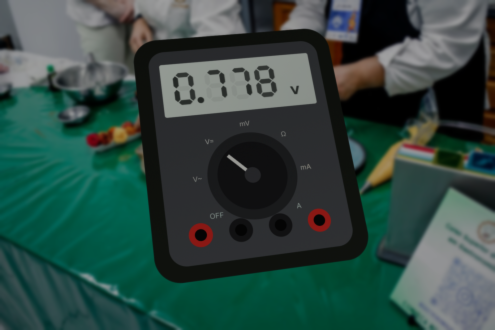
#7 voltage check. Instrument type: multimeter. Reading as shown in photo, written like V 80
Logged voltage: V 0.778
